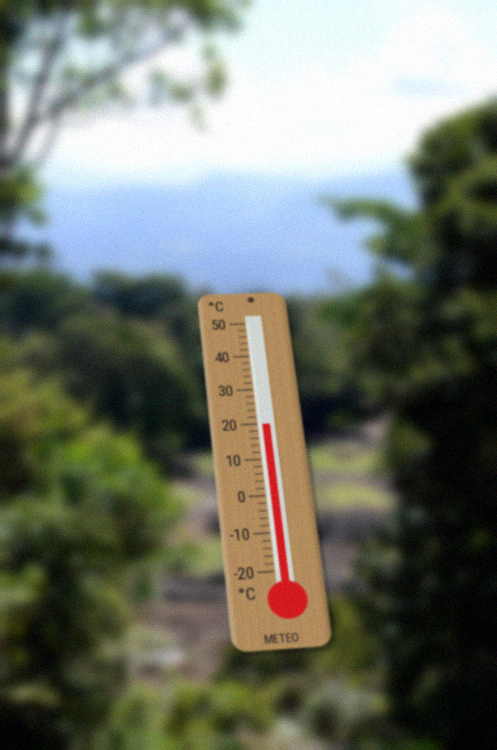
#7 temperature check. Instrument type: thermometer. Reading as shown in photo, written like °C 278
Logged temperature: °C 20
